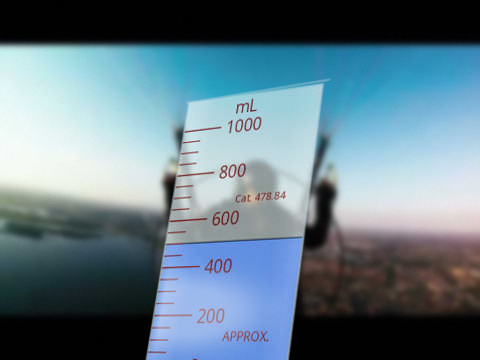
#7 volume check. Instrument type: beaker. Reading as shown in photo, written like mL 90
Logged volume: mL 500
